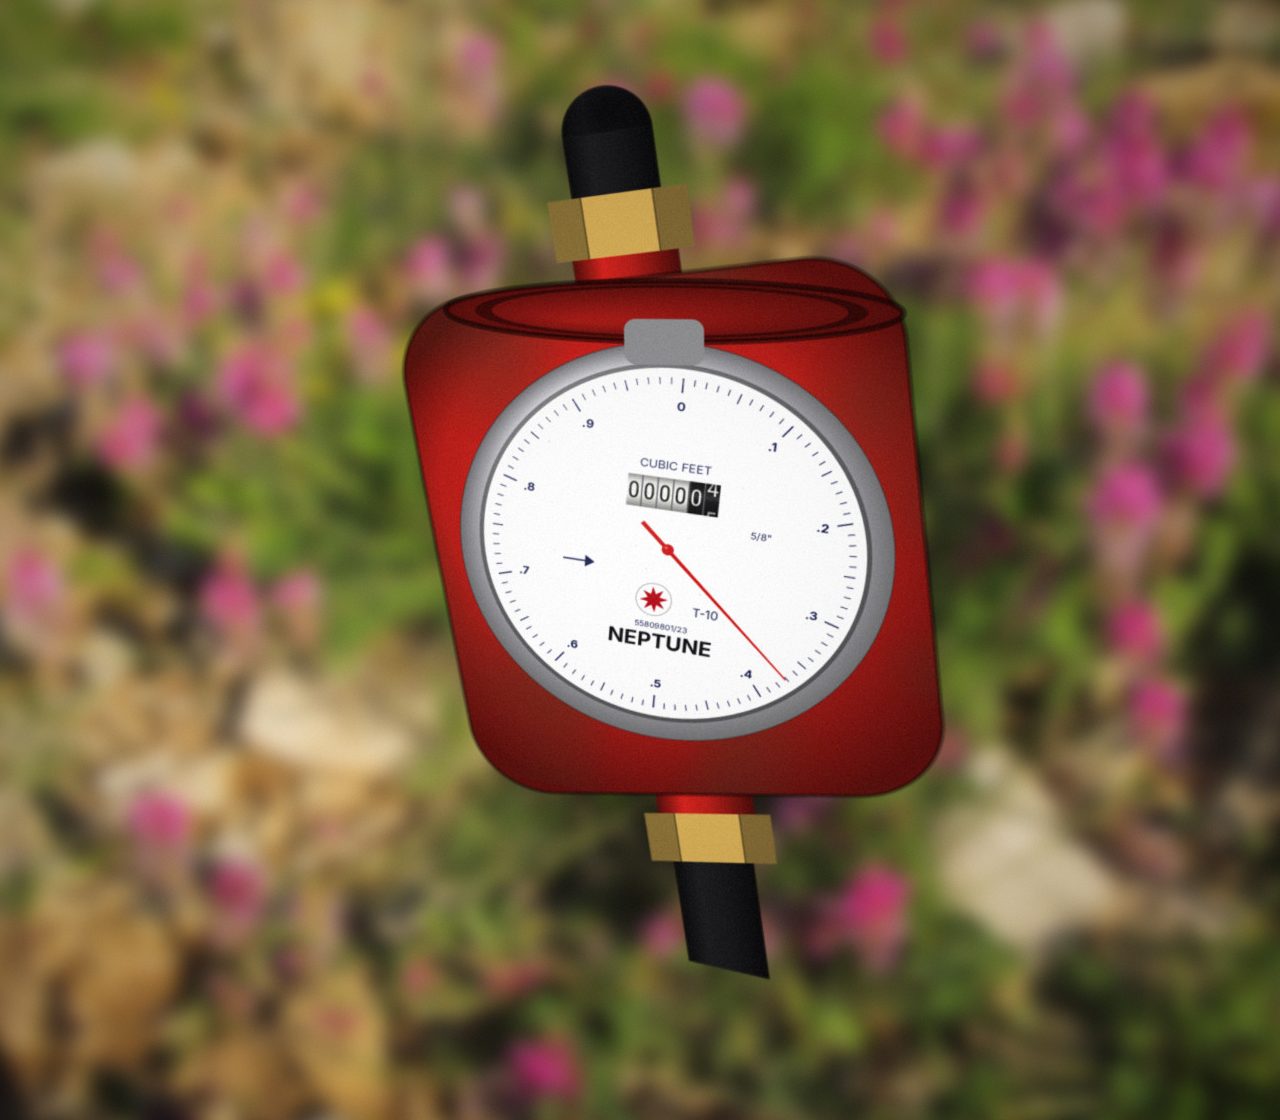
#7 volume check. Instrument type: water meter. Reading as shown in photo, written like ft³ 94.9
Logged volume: ft³ 4.37
